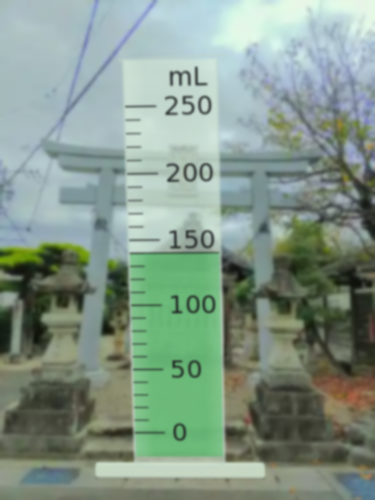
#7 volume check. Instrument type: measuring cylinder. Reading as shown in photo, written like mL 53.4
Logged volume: mL 140
